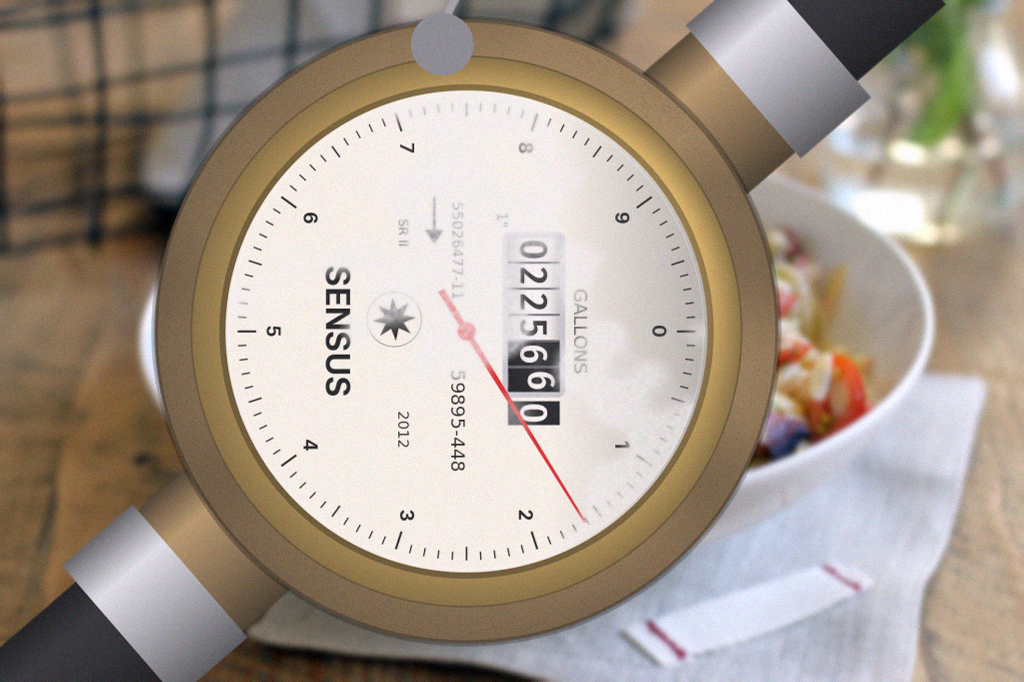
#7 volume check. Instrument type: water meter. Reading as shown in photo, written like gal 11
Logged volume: gal 225661.6
